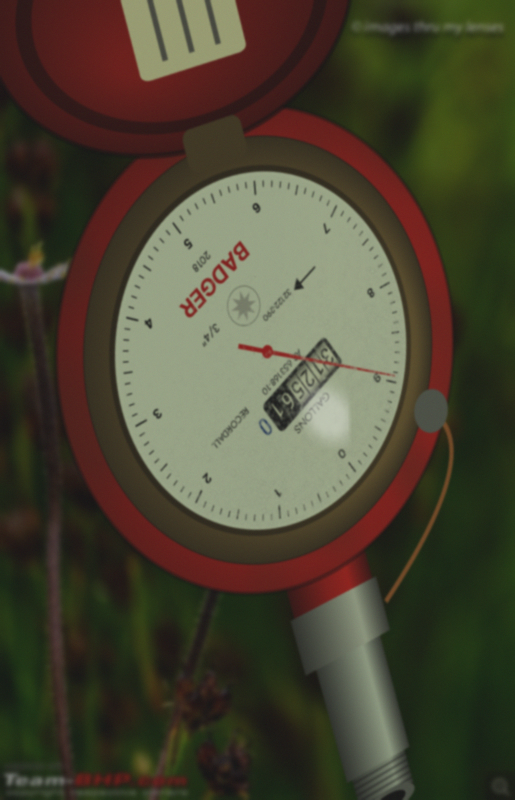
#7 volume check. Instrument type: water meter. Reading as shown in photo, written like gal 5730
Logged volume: gal 3125608.9
